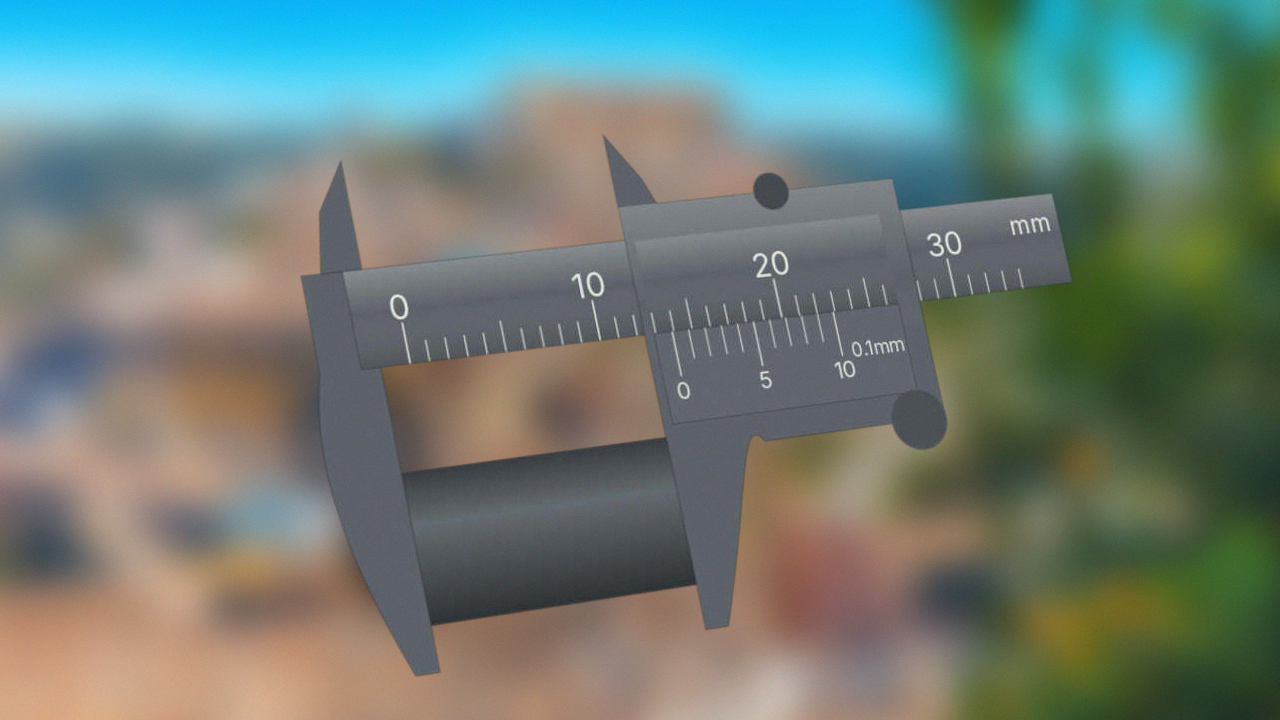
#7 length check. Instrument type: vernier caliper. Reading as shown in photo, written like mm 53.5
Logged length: mm 13.9
